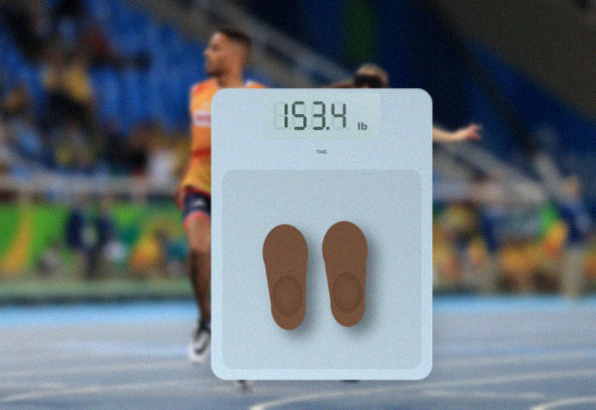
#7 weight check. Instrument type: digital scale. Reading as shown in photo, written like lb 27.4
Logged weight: lb 153.4
